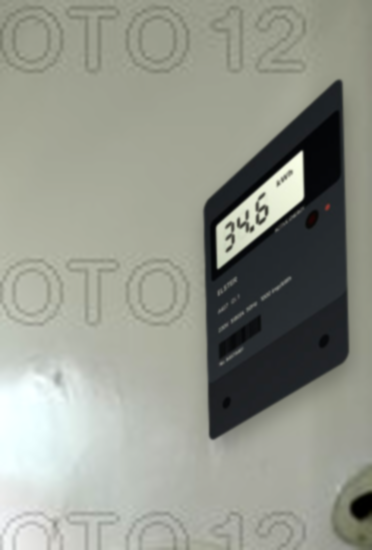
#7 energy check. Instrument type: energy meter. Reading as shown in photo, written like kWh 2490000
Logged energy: kWh 34.6
